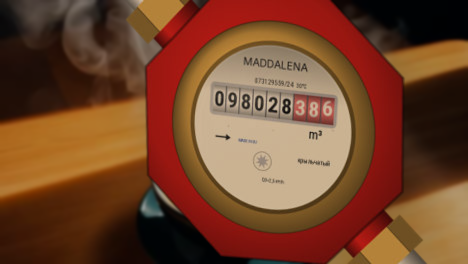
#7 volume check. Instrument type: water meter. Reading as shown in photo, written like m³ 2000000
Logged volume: m³ 98028.386
